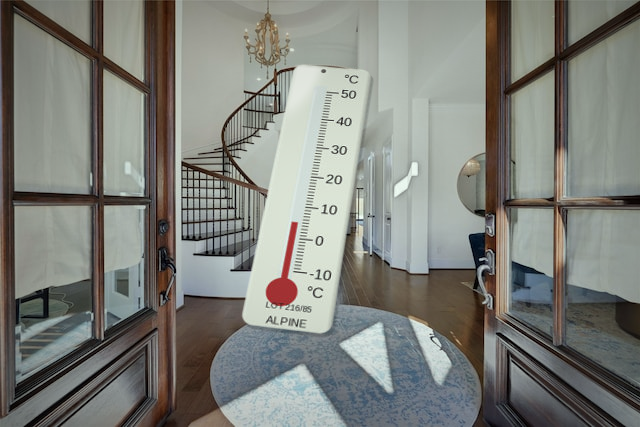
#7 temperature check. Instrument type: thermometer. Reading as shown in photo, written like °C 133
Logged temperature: °C 5
